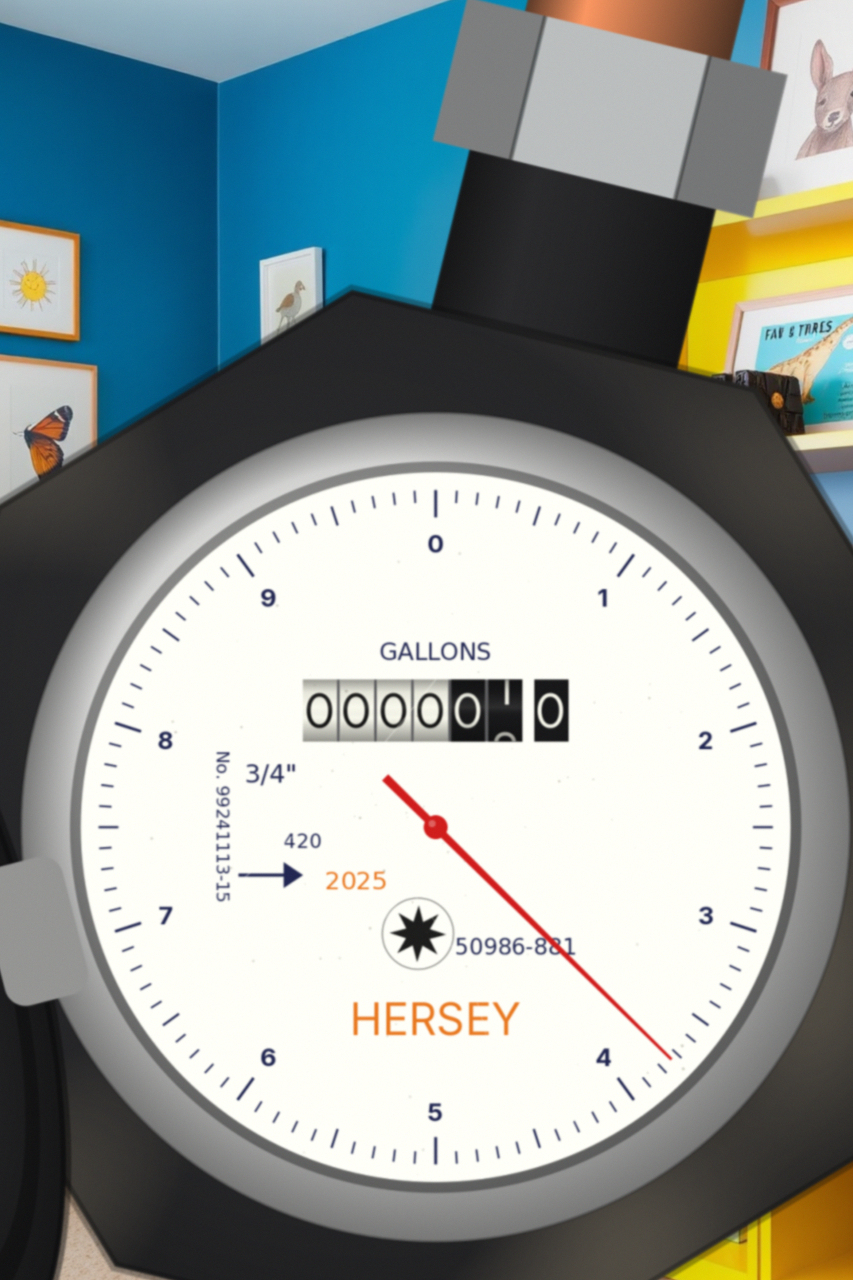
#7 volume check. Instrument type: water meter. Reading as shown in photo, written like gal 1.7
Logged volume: gal 13.7
